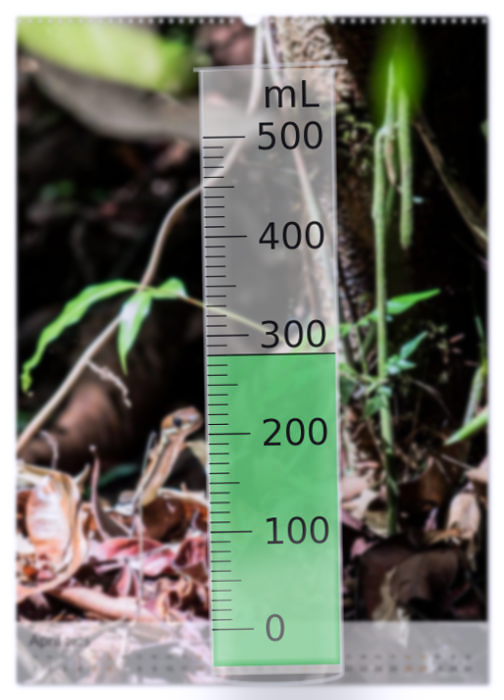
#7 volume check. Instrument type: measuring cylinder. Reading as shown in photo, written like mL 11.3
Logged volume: mL 280
